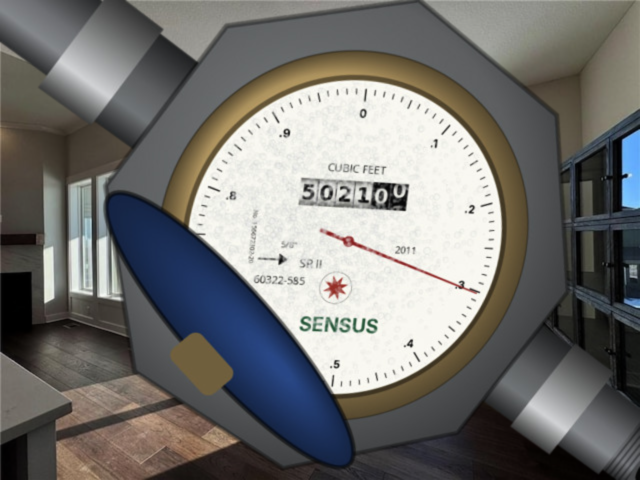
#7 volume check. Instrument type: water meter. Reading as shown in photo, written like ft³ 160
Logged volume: ft³ 502100.30
